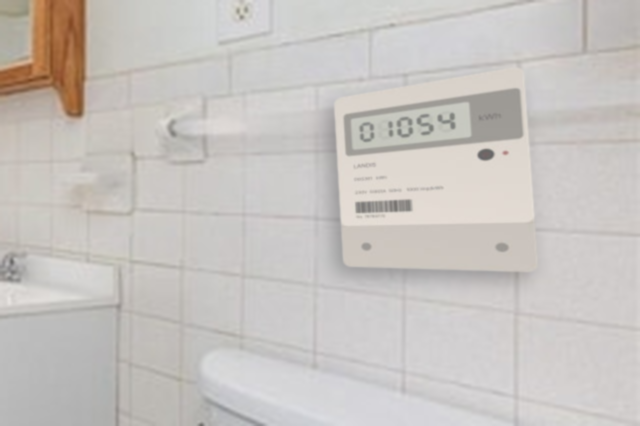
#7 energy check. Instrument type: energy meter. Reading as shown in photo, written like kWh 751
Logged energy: kWh 1054
